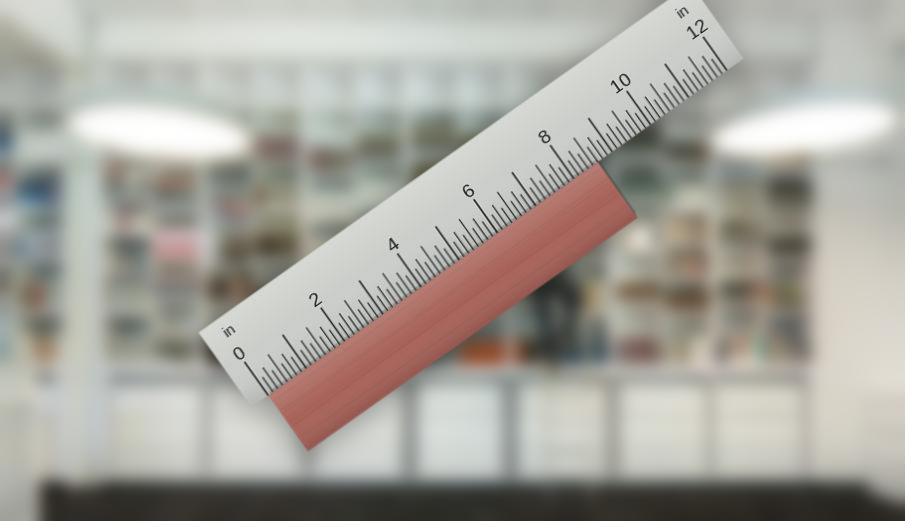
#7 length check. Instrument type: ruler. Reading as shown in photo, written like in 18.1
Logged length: in 8.625
